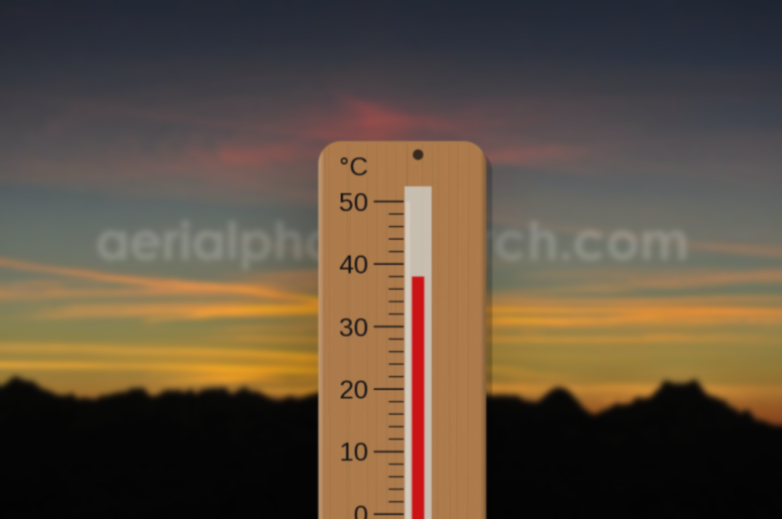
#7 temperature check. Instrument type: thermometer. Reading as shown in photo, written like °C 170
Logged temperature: °C 38
